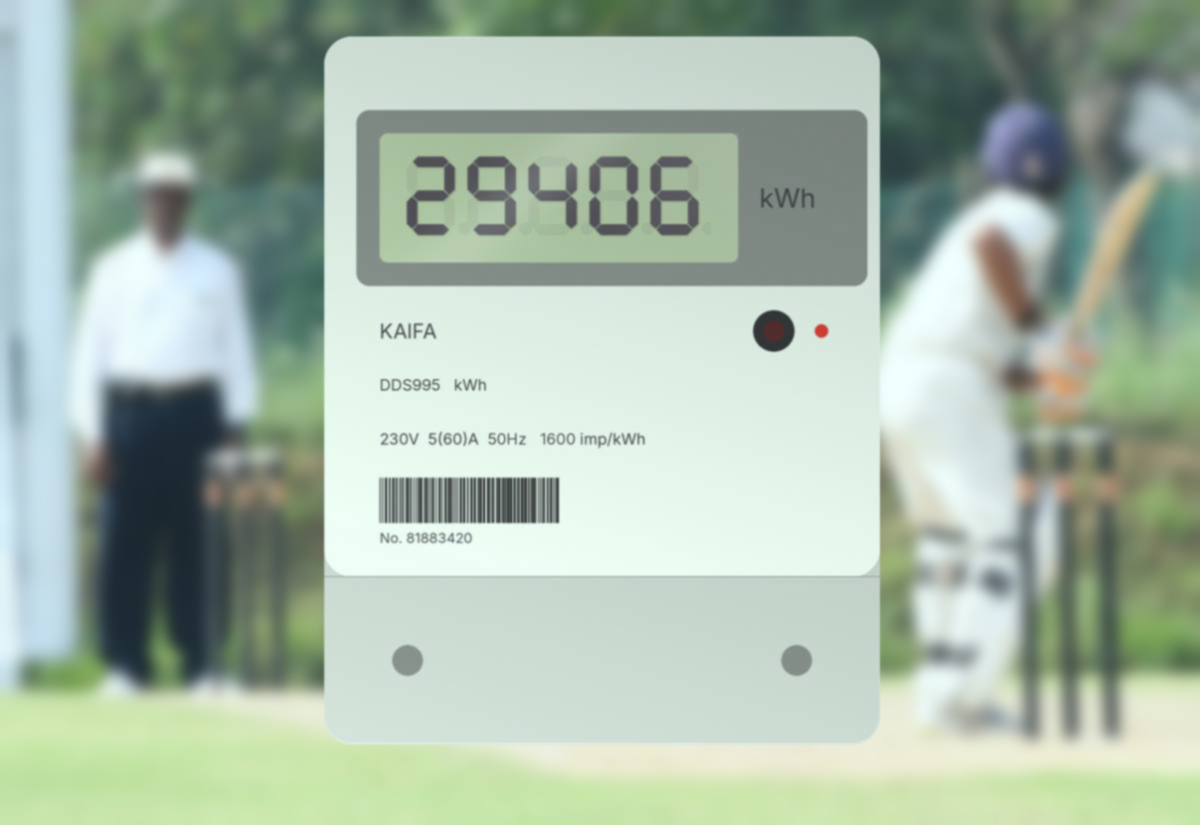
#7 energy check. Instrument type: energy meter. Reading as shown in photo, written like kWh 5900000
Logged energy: kWh 29406
